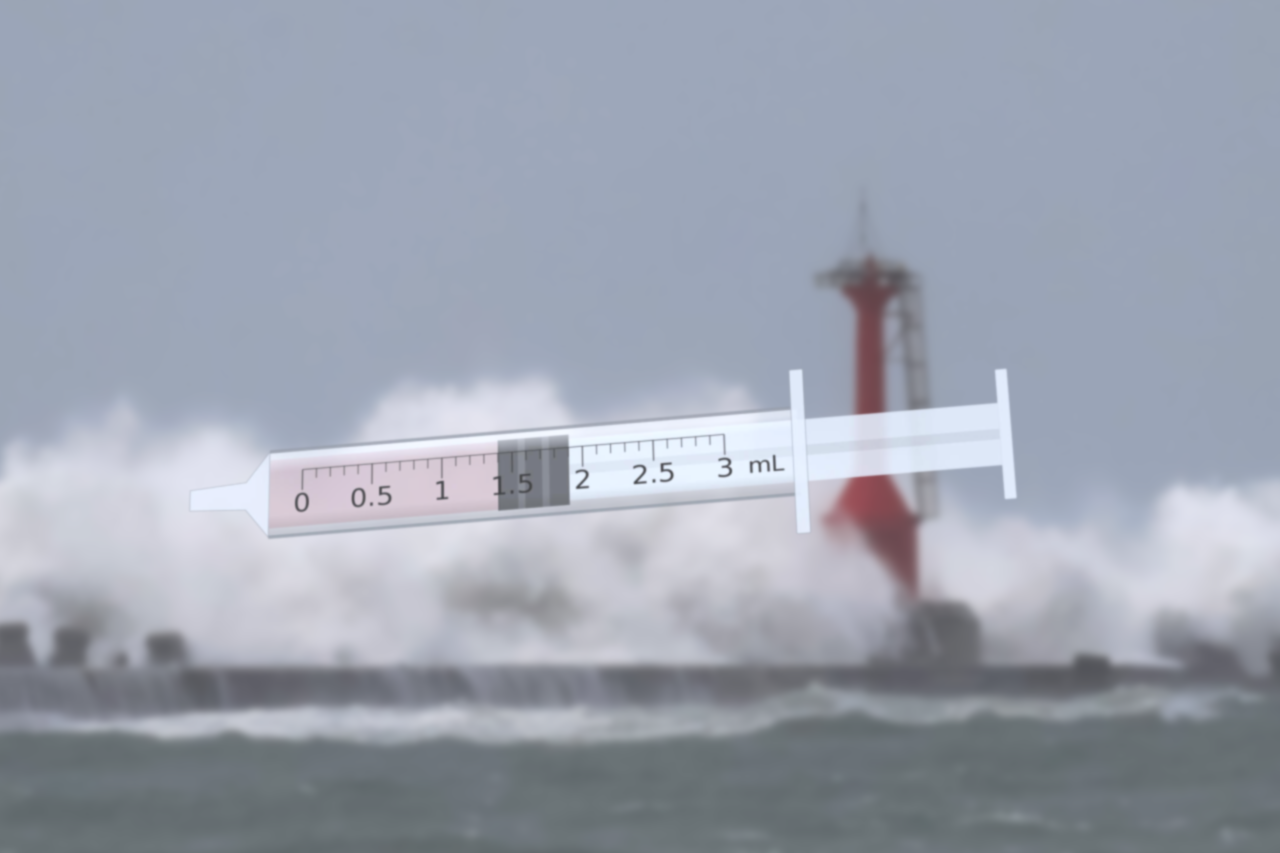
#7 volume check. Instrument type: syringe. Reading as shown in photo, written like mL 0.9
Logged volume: mL 1.4
